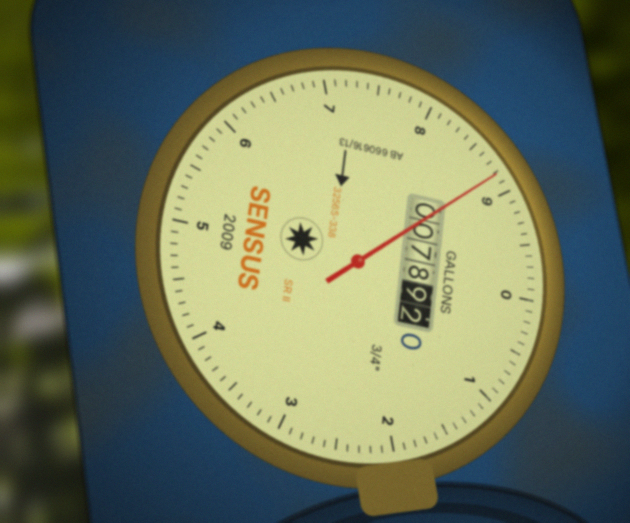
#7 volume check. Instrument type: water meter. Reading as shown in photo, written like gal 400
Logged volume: gal 78918.8
